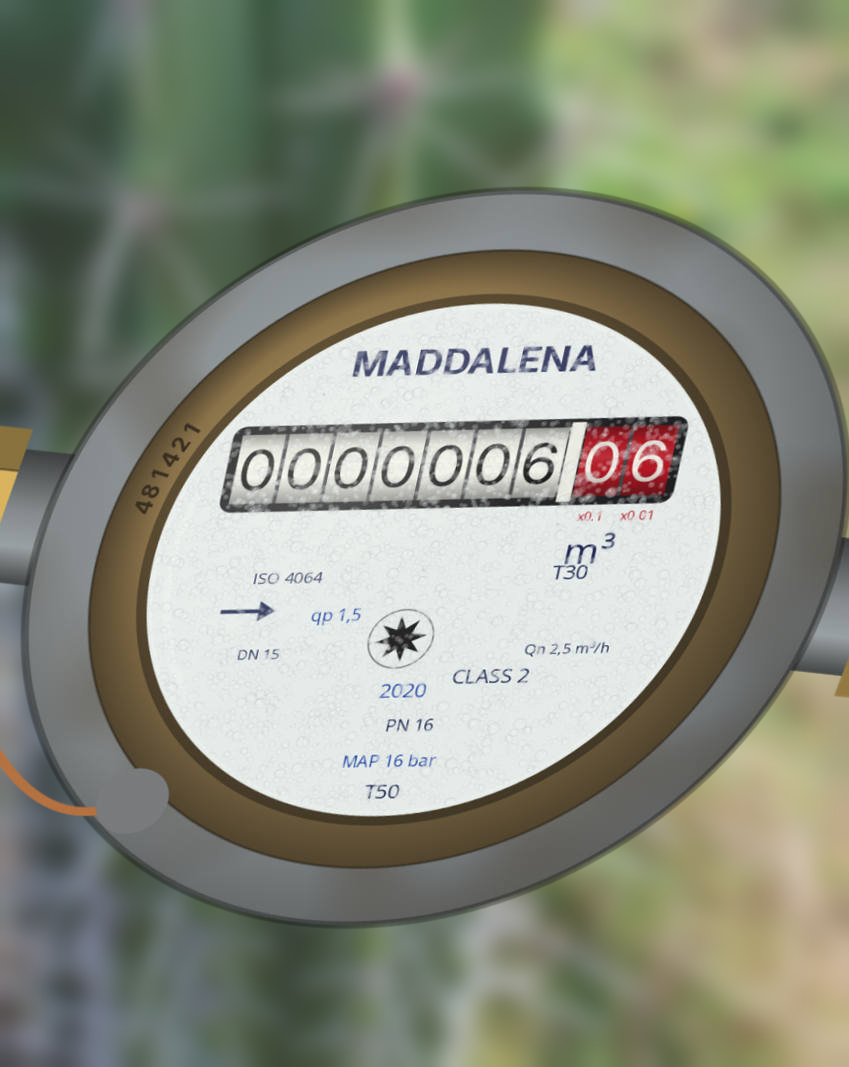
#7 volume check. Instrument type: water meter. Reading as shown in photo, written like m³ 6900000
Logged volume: m³ 6.06
